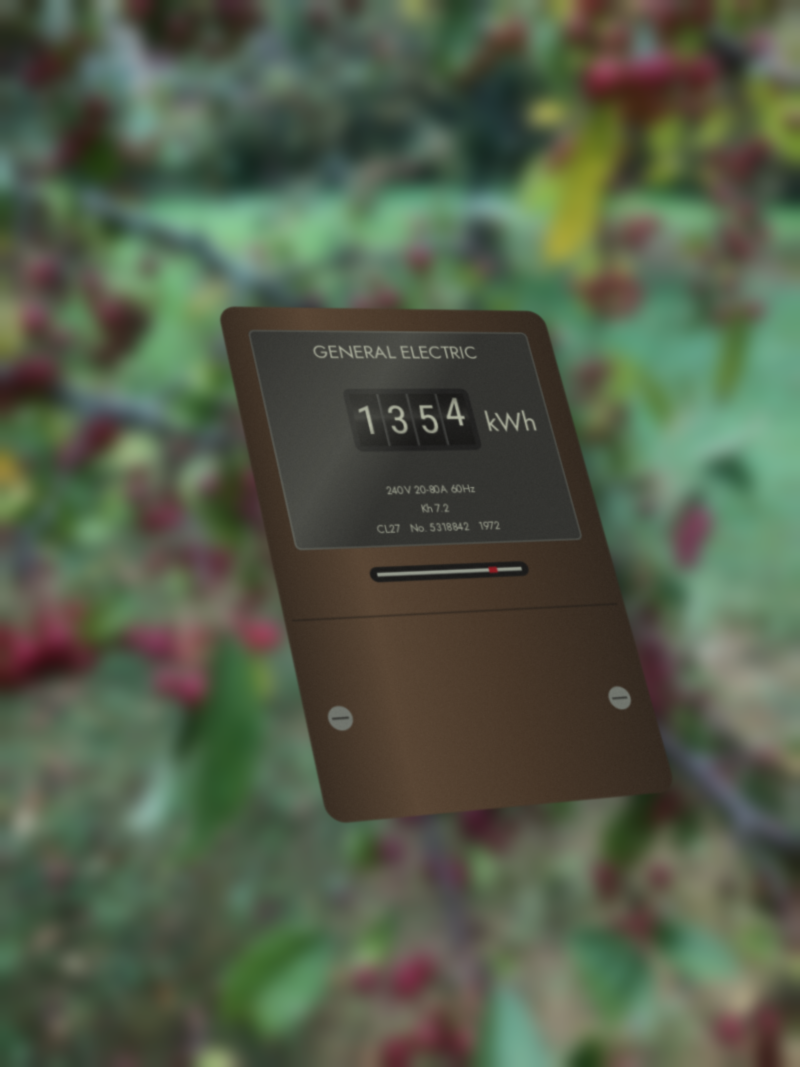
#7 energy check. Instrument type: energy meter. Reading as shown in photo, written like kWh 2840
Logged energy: kWh 1354
